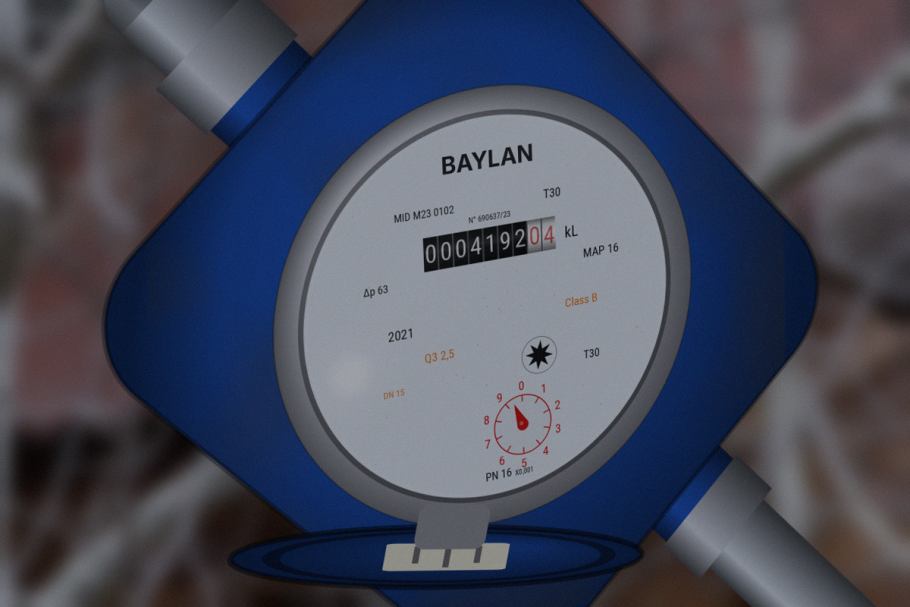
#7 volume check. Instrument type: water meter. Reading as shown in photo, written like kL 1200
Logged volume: kL 4192.039
